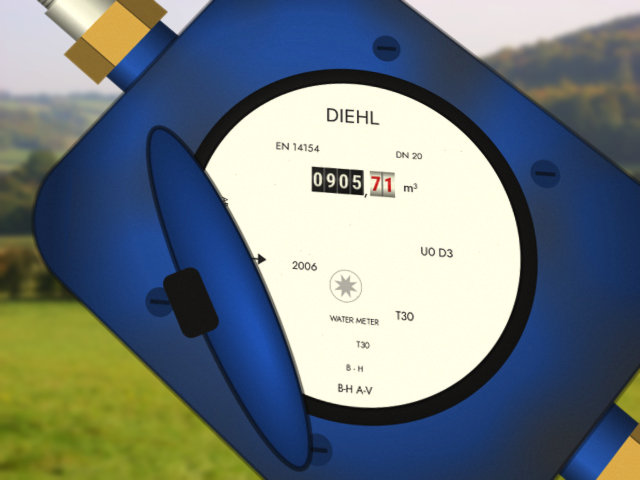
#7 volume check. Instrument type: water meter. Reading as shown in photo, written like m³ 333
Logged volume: m³ 905.71
